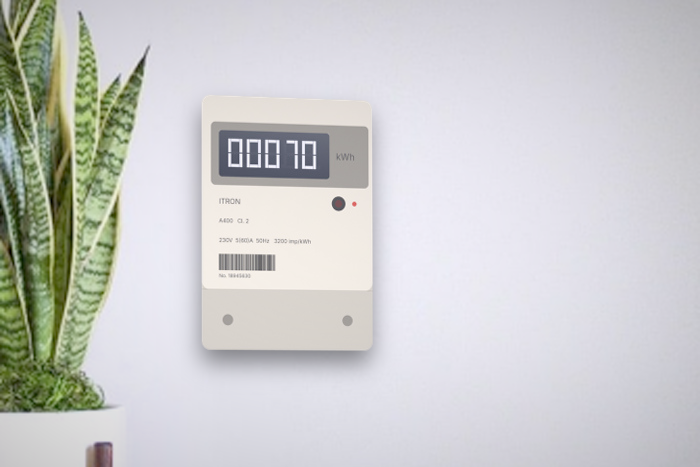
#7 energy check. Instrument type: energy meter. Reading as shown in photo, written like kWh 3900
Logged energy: kWh 70
